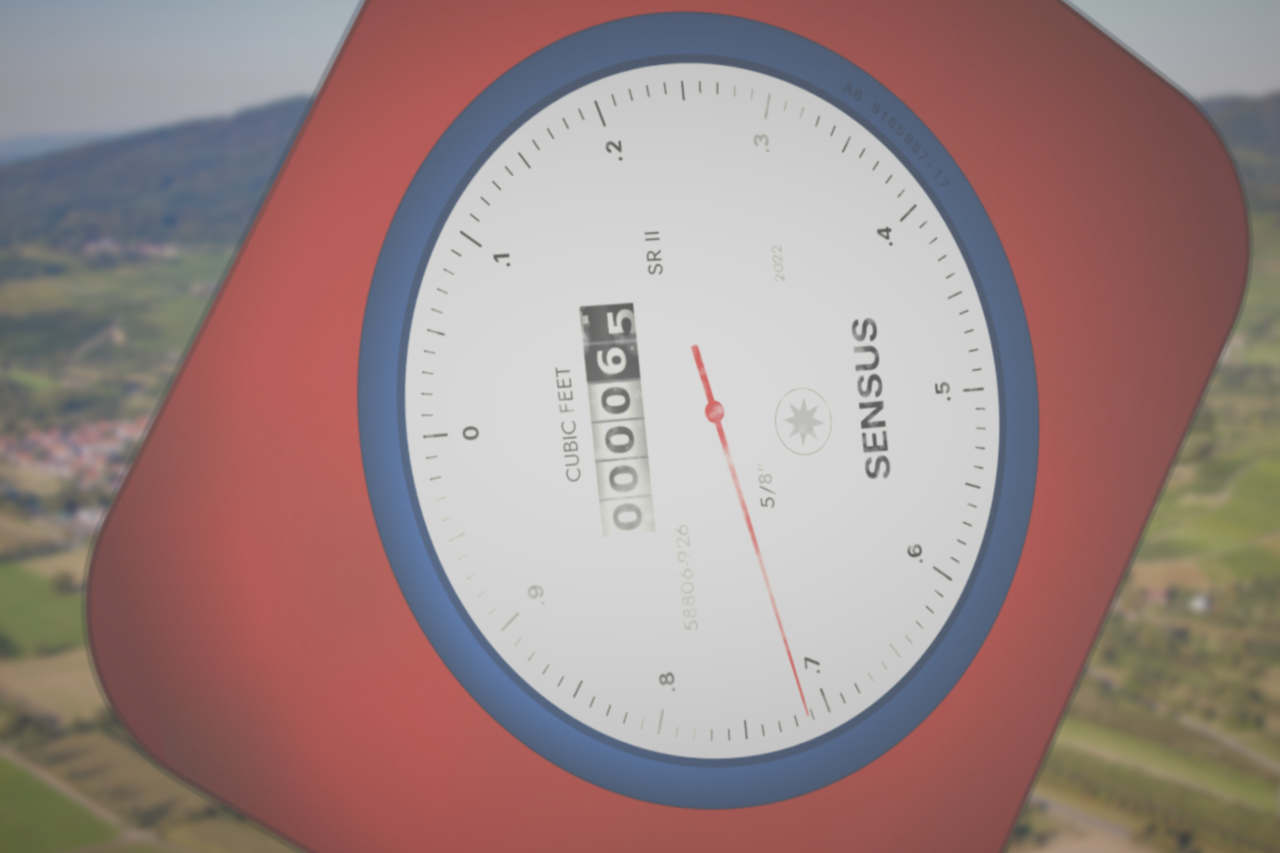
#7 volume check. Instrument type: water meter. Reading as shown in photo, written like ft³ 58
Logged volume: ft³ 64.71
